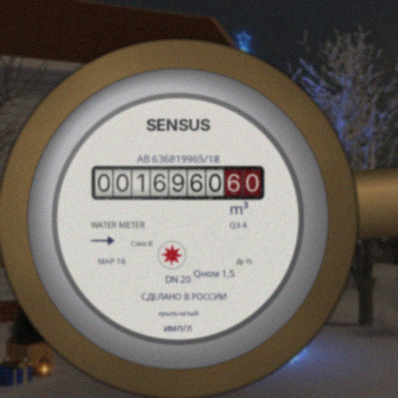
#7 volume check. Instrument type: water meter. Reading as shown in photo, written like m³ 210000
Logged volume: m³ 16960.60
